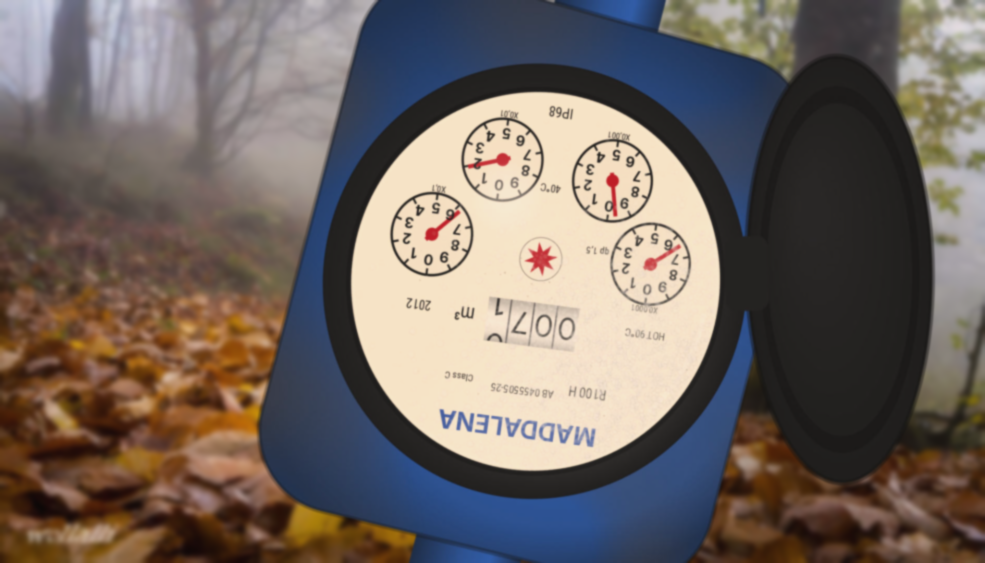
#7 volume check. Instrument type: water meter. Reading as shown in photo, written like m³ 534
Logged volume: m³ 70.6196
